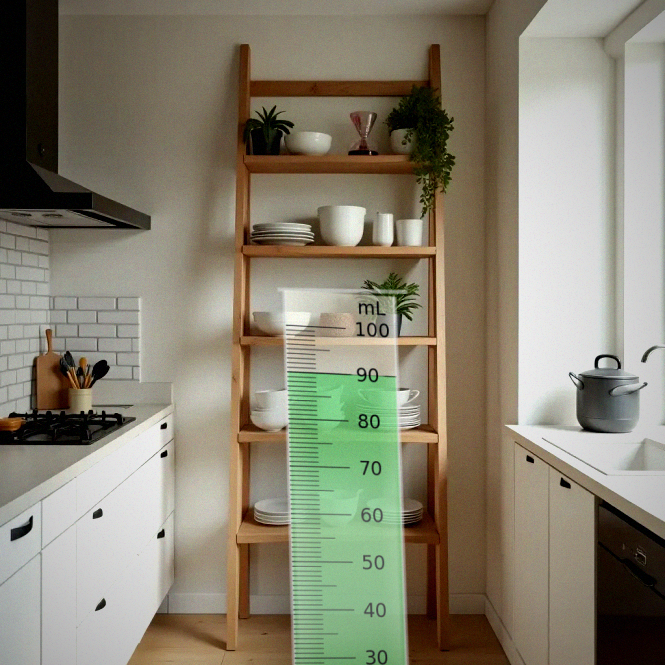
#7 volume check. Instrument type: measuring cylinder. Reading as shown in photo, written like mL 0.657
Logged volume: mL 90
